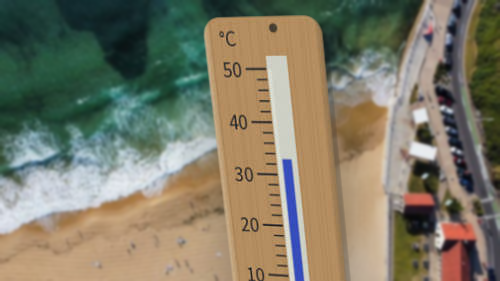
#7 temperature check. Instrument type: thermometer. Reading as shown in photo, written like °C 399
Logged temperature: °C 33
